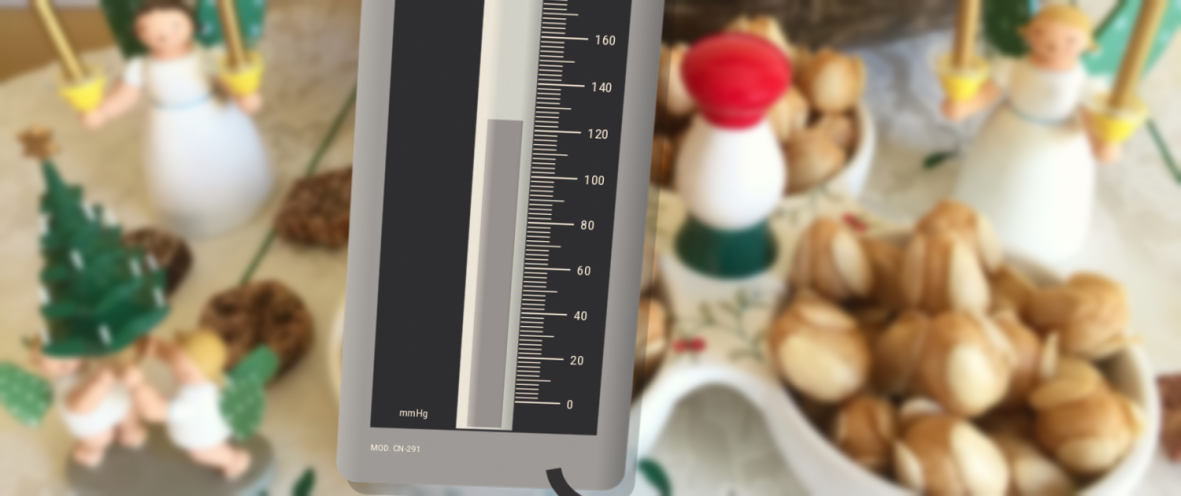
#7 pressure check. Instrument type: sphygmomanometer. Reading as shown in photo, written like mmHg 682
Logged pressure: mmHg 124
